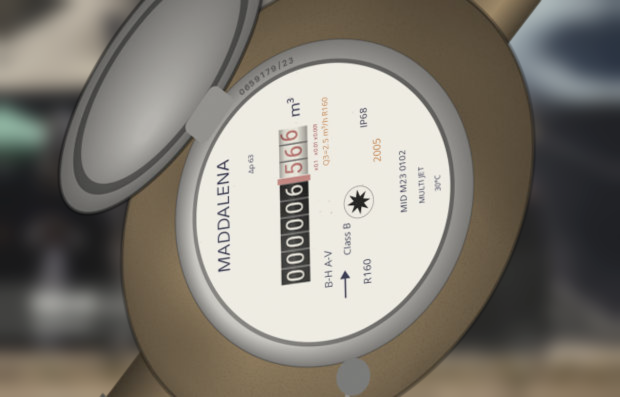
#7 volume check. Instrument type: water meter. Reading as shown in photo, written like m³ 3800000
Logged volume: m³ 6.566
